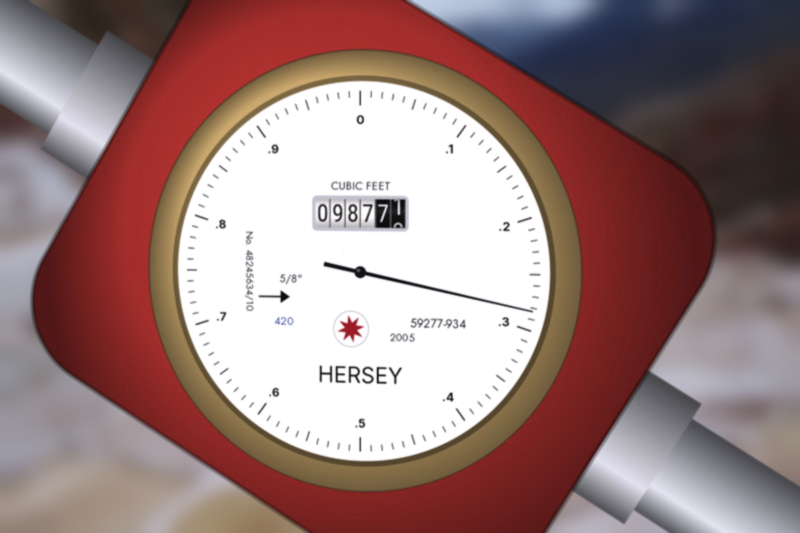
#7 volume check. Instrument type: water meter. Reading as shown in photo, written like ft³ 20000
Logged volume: ft³ 98771.28
